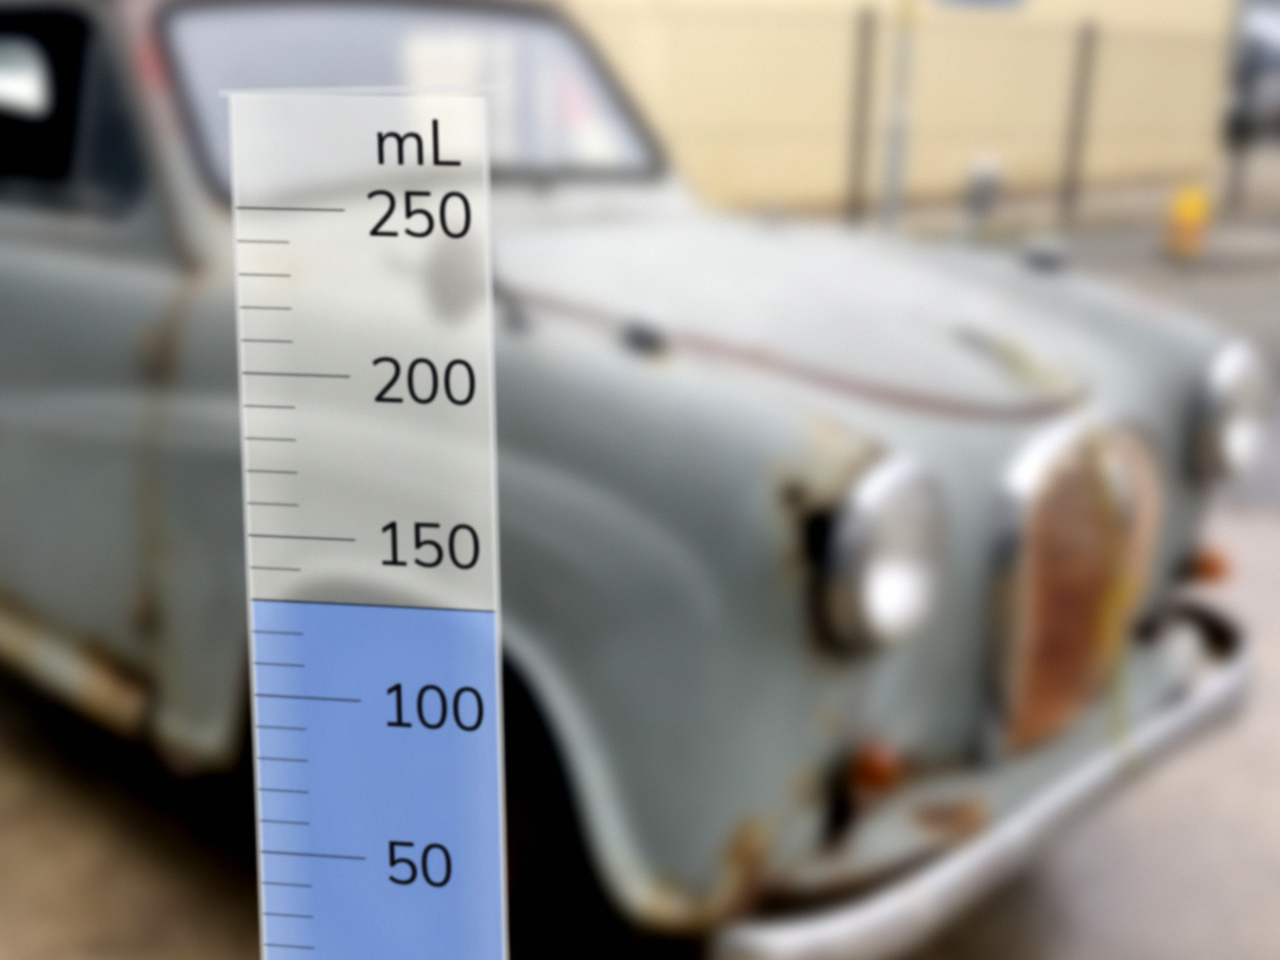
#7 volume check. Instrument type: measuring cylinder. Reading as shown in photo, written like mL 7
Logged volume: mL 130
